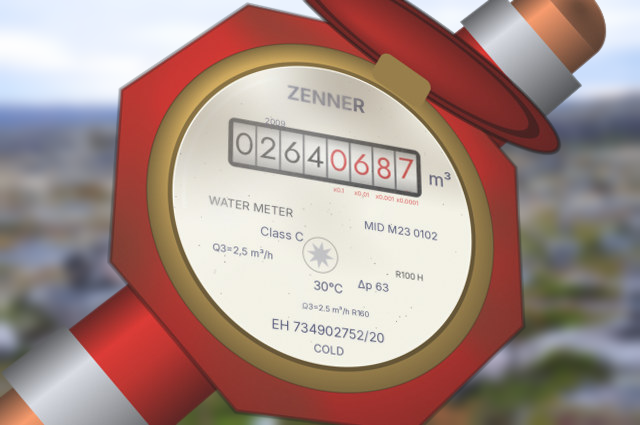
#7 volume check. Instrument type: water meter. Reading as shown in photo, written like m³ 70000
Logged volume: m³ 264.0687
